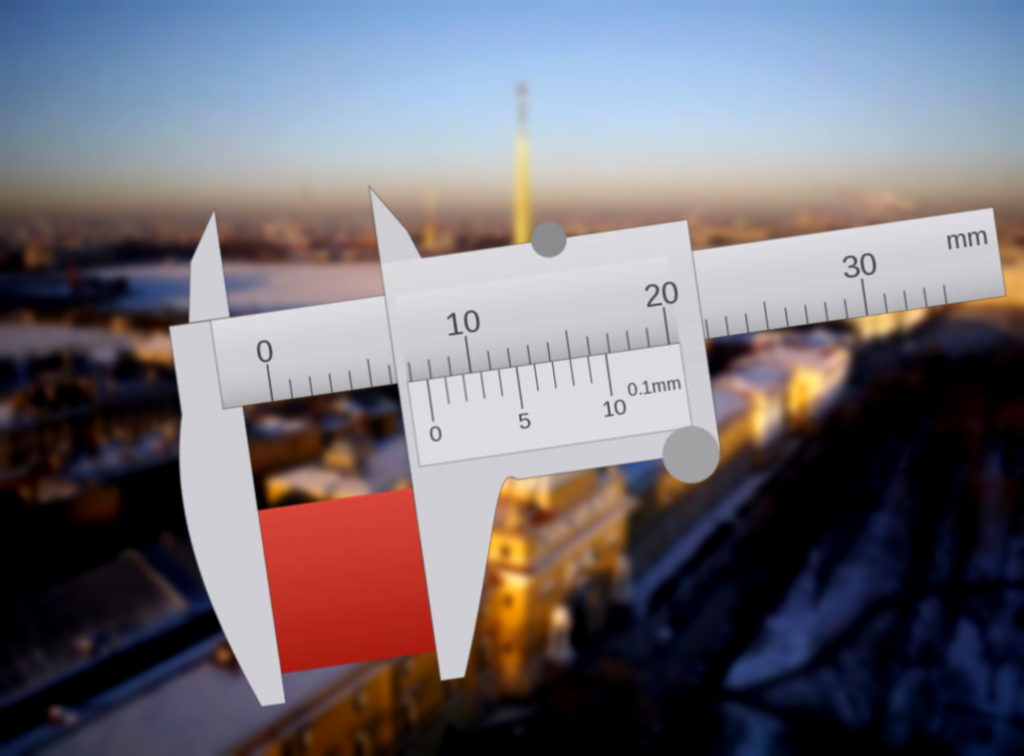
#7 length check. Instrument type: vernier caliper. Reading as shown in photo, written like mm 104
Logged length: mm 7.8
